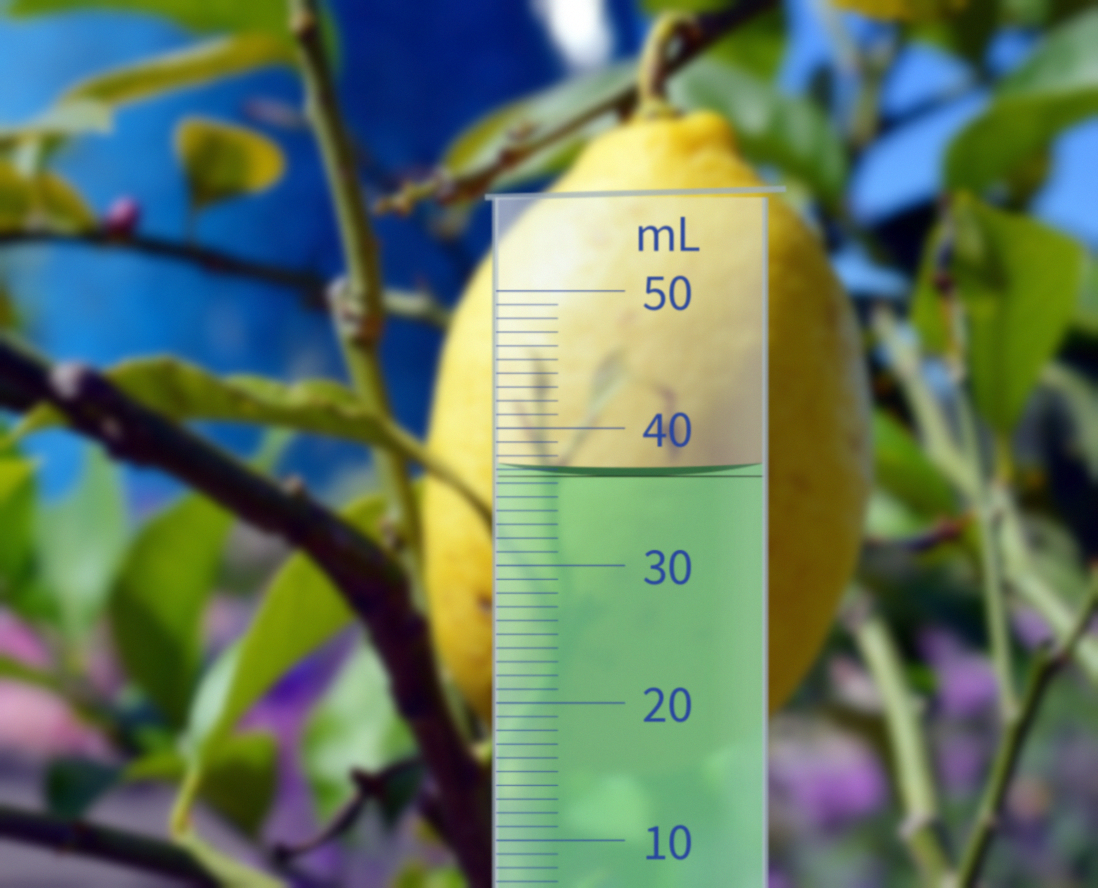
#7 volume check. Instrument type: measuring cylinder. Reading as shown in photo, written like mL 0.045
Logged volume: mL 36.5
